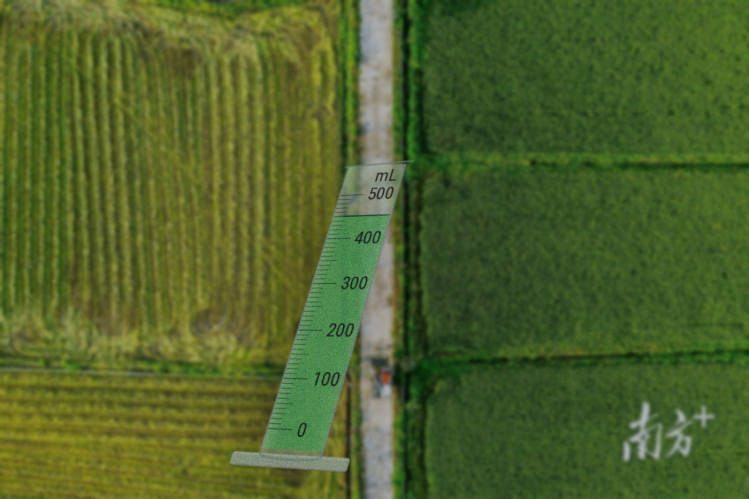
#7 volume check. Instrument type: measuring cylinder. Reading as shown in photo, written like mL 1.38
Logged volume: mL 450
